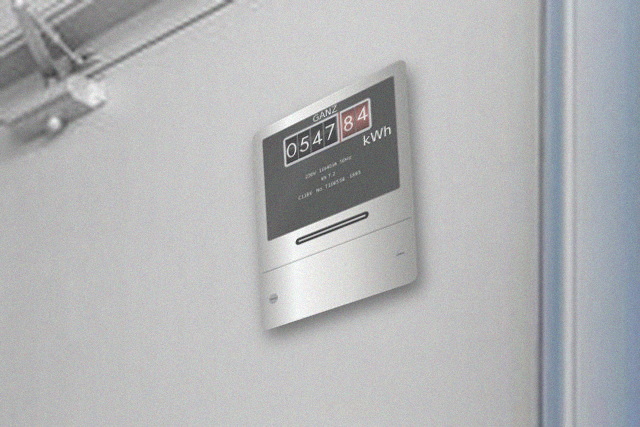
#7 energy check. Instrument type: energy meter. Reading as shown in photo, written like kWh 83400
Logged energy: kWh 547.84
